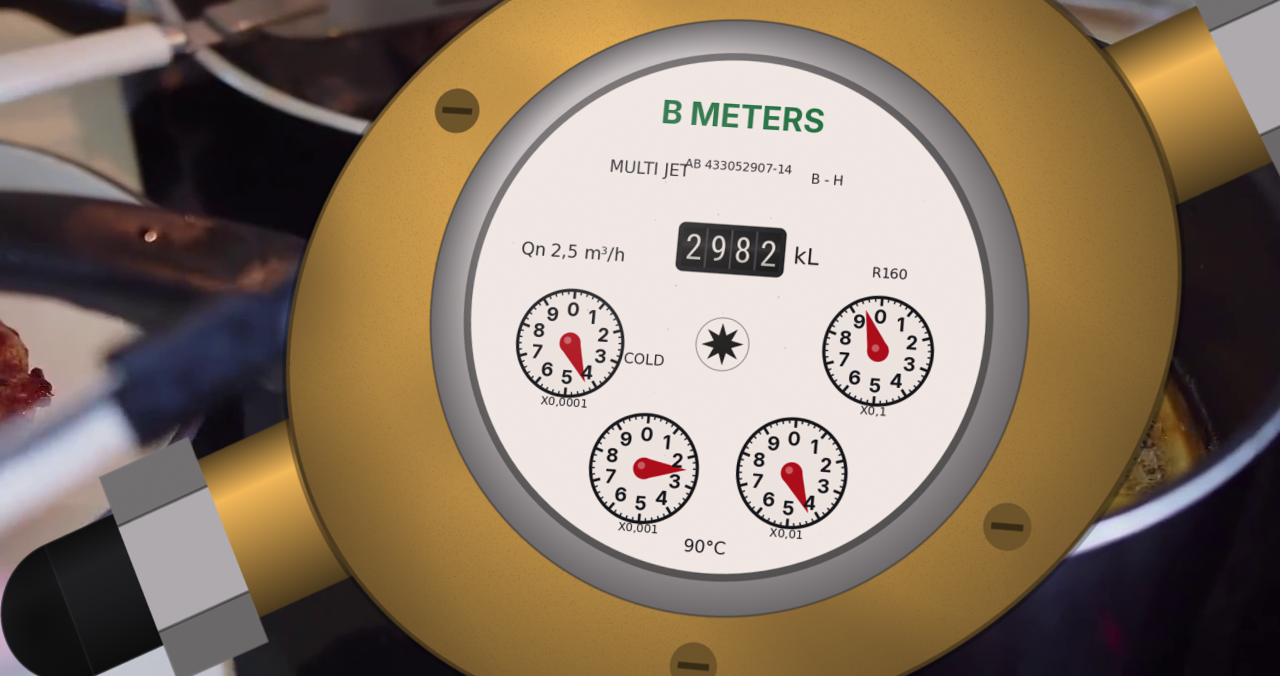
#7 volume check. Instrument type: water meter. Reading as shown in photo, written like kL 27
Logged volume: kL 2981.9424
